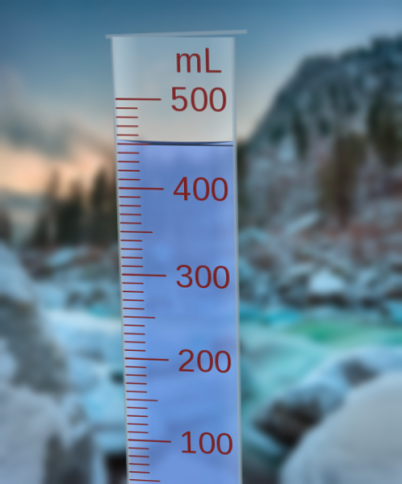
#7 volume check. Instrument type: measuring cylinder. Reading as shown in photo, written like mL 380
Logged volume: mL 450
